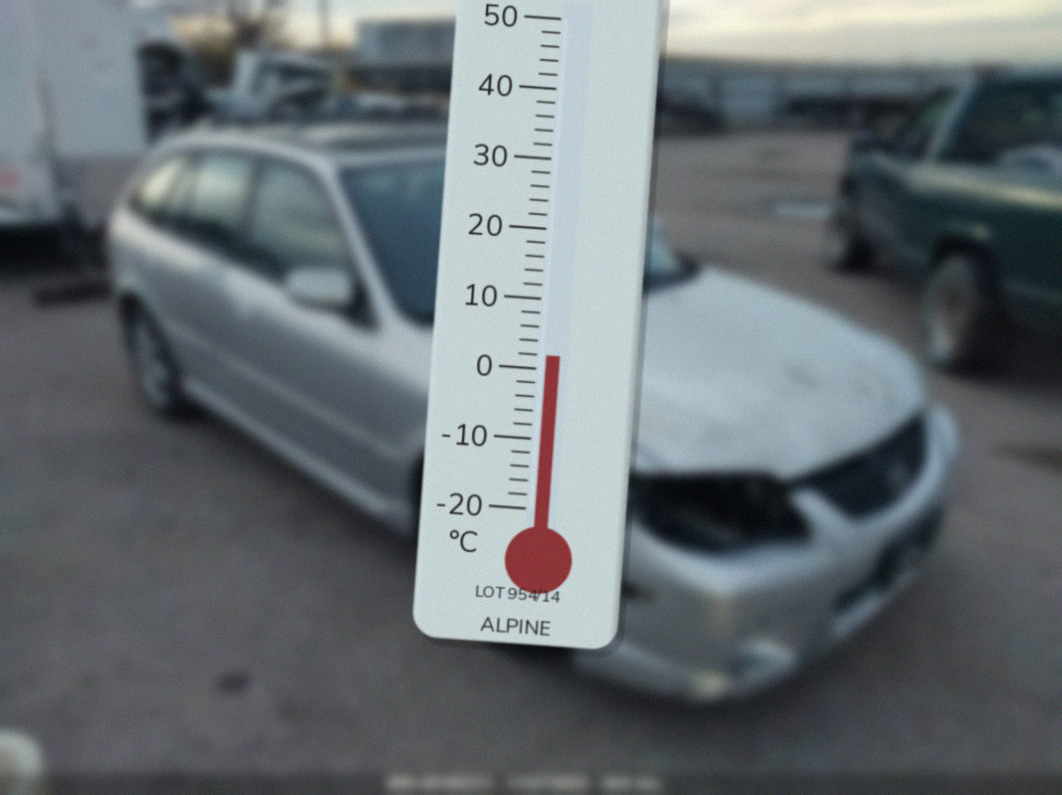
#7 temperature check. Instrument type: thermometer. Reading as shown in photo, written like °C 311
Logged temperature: °C 2
